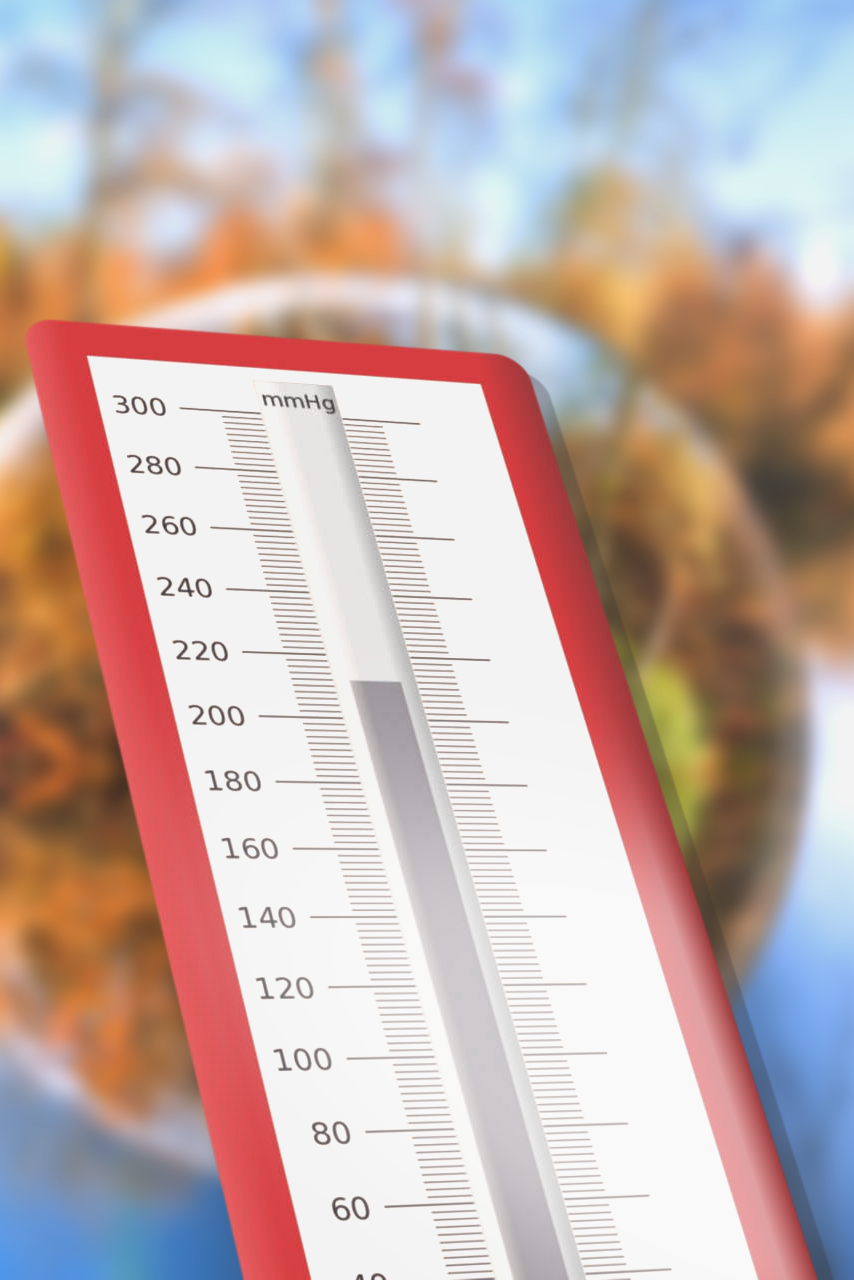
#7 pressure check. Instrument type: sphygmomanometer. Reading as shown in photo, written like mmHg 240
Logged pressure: mmHg 212
